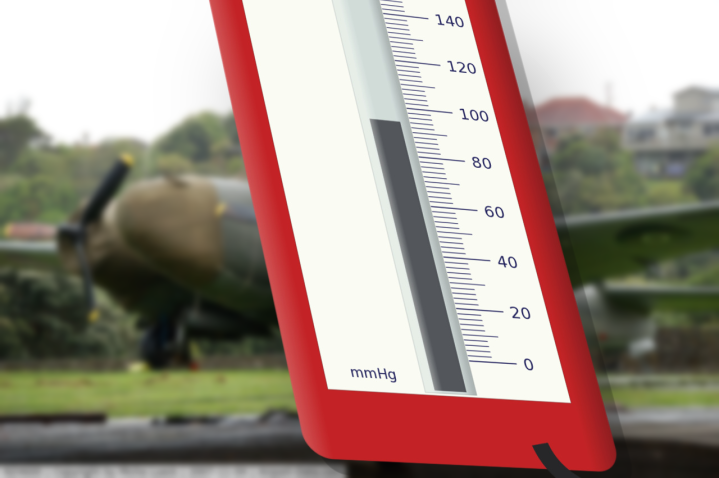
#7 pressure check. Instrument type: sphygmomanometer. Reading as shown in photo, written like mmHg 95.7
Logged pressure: mmHg 94
